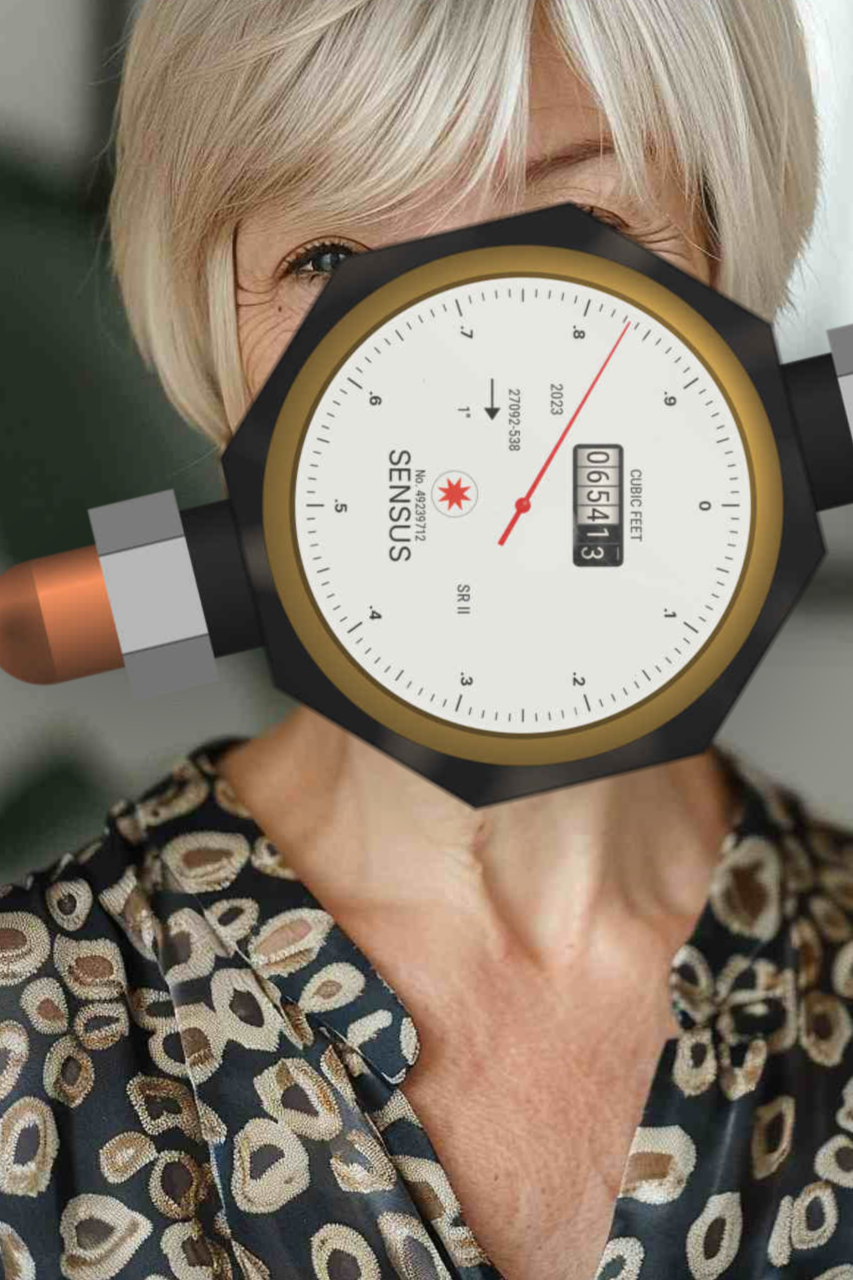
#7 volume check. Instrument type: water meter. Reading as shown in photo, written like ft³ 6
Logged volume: ft³ 65412.83
